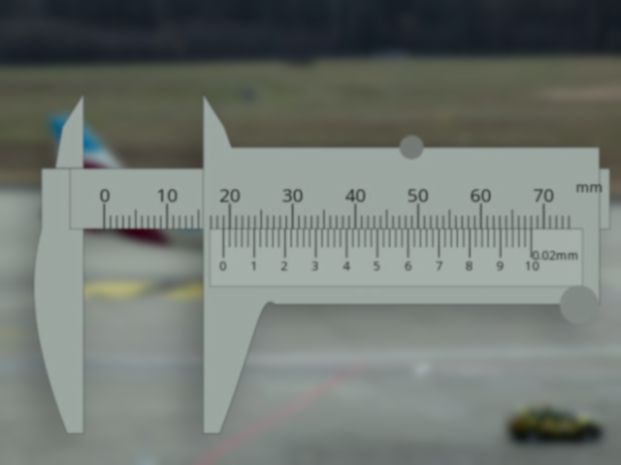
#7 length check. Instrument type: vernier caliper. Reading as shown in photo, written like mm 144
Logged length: mm 19.0
